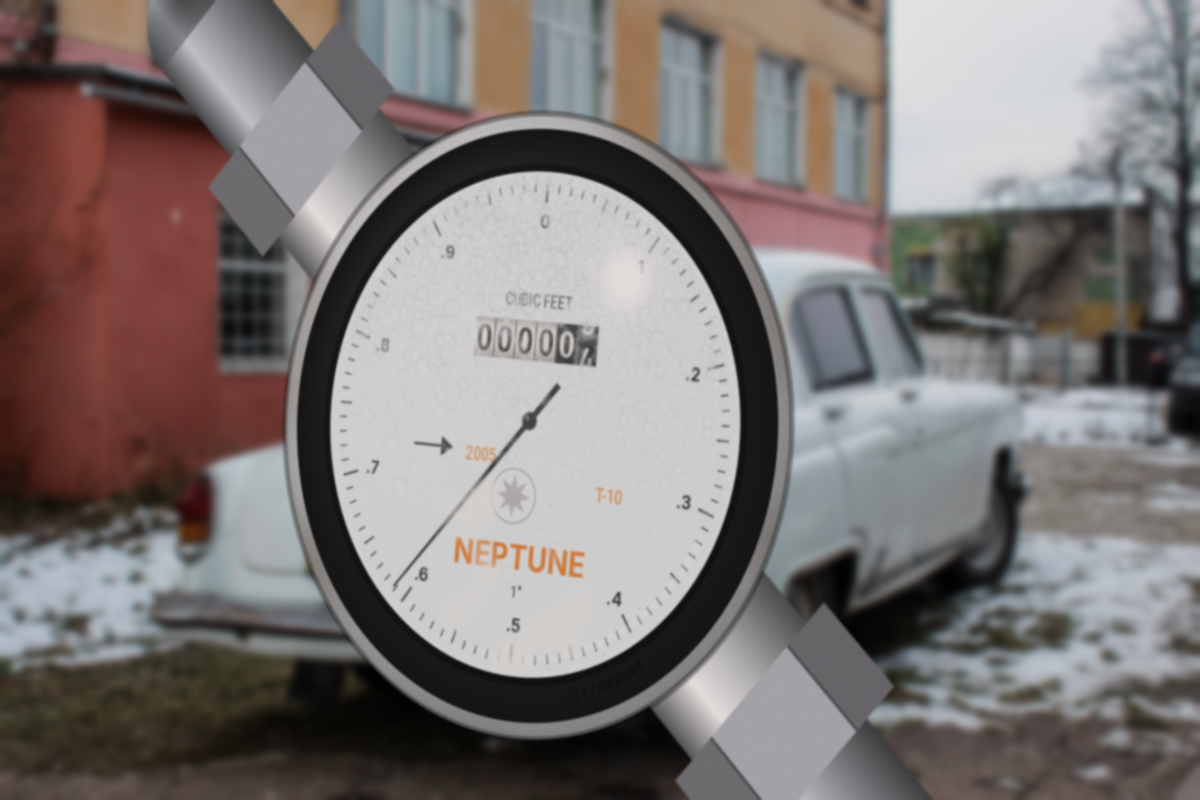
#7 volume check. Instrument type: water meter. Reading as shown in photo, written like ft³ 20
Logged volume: ft³ 3.61
